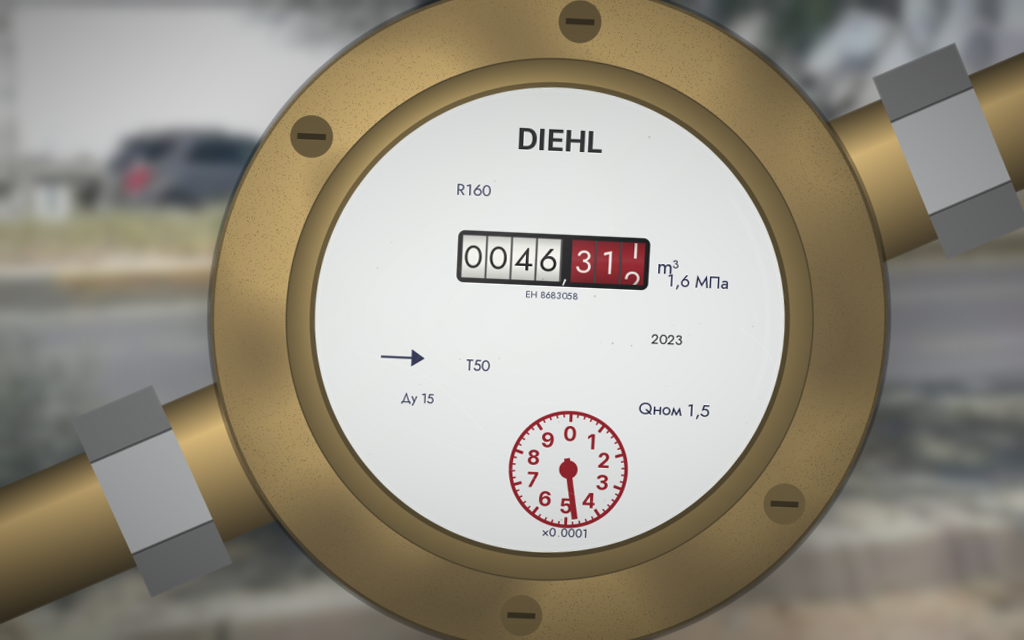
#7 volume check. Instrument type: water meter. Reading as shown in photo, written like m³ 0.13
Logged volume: m³ 46.3114
